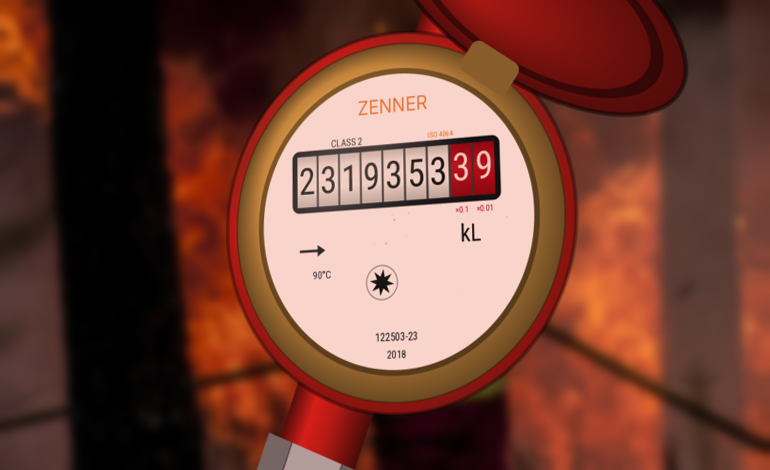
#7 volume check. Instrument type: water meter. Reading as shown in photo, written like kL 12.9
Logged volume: kL 2319353.39
